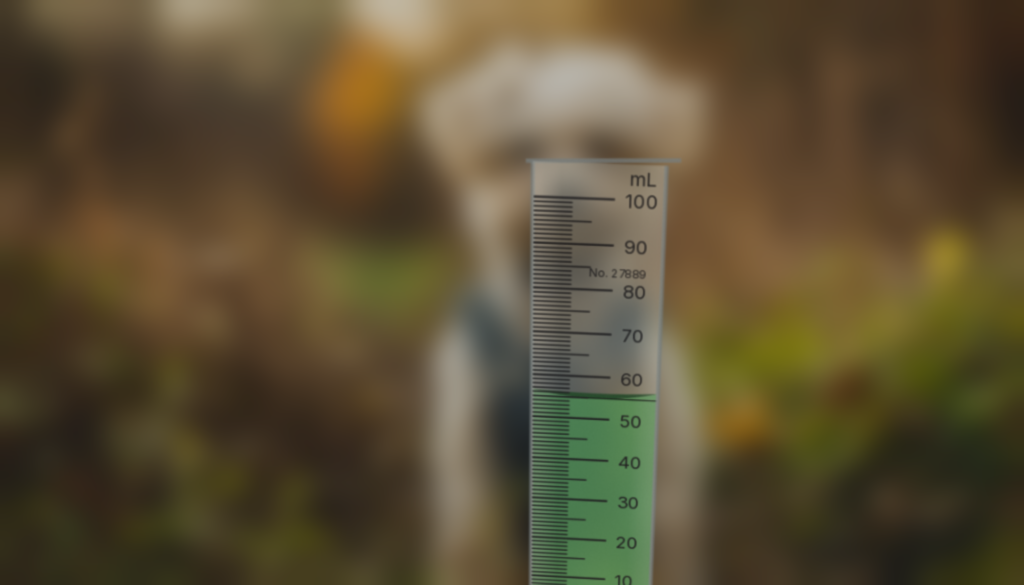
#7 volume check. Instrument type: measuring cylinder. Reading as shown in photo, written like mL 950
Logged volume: mL 55
